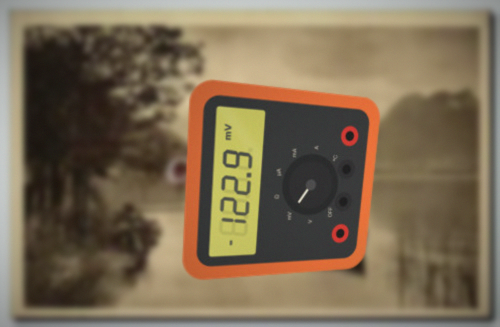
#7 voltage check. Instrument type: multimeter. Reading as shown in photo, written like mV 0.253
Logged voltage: mV -122.9
